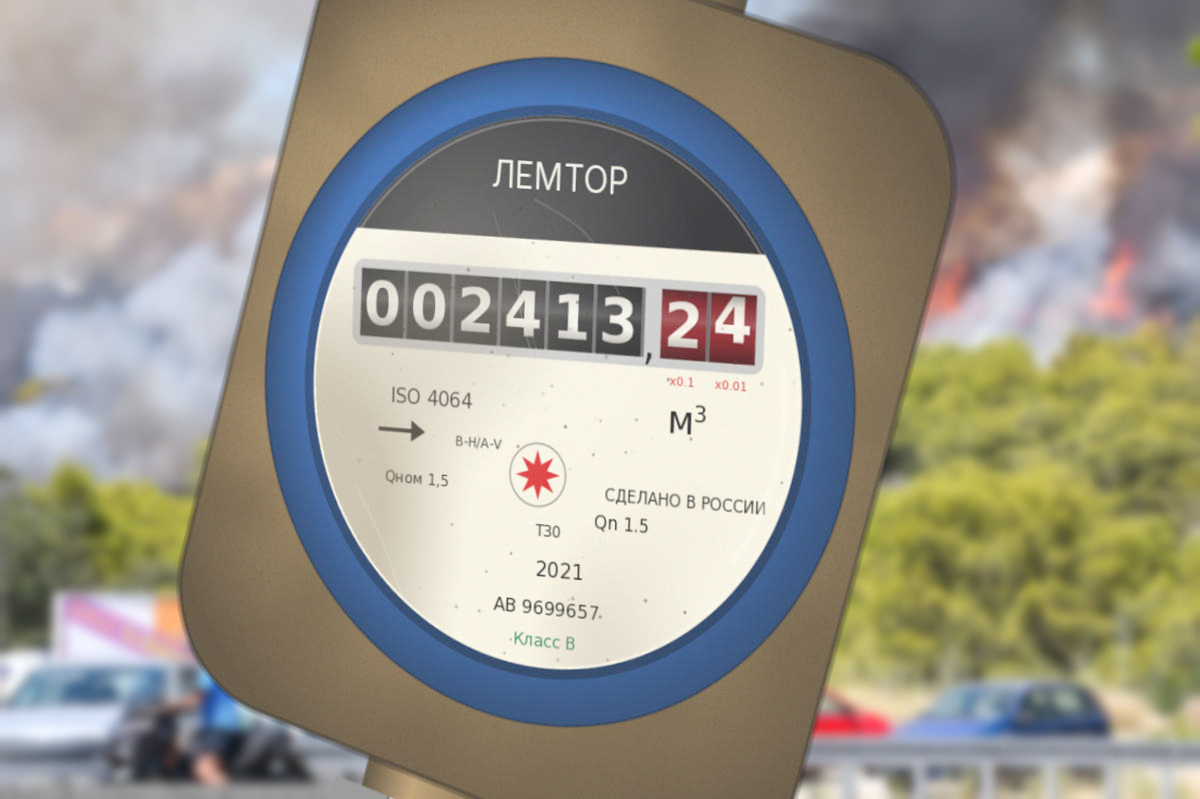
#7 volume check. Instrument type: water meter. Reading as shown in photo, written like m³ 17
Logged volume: m³ 2413.24
